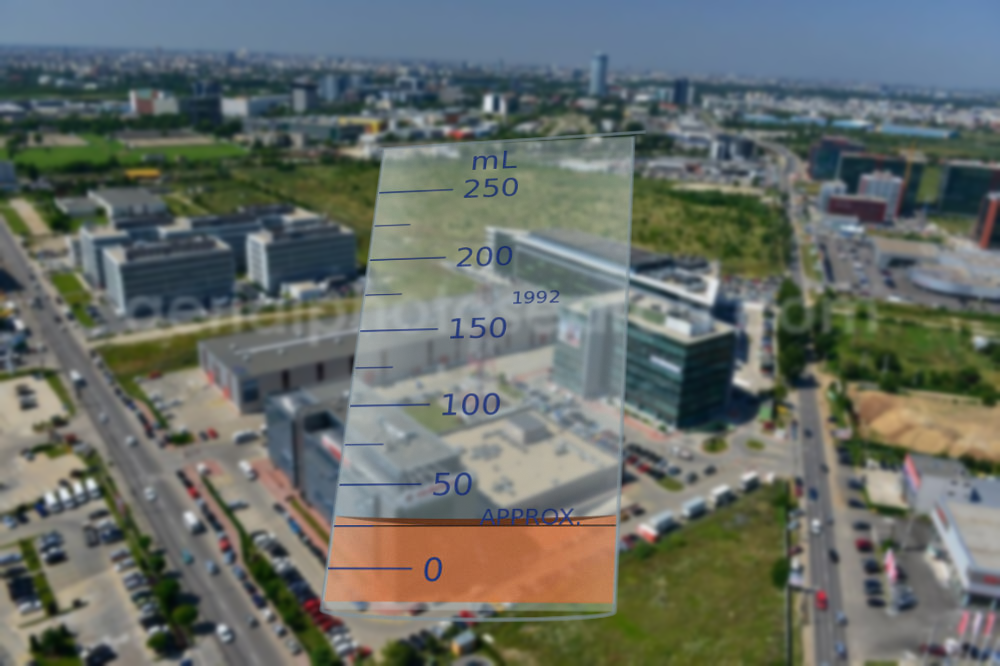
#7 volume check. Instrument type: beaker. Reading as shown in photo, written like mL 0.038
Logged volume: mL 25
